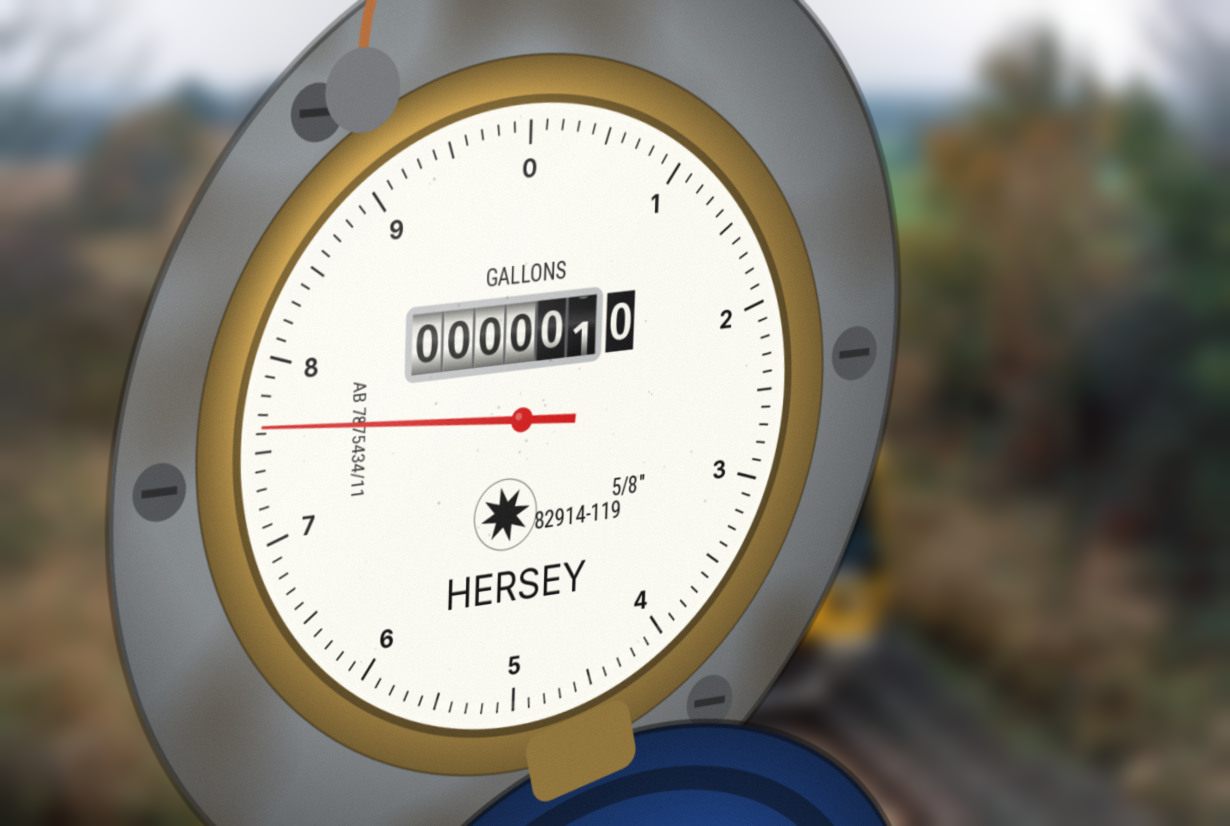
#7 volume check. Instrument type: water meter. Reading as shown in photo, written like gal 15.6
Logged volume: gal 7.6
